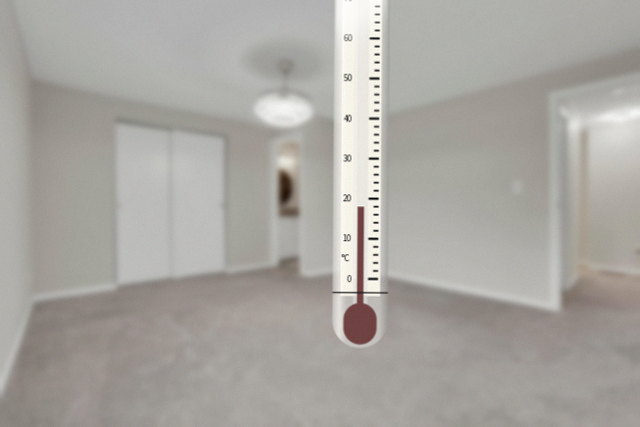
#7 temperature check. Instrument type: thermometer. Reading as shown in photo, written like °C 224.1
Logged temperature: °C 18
